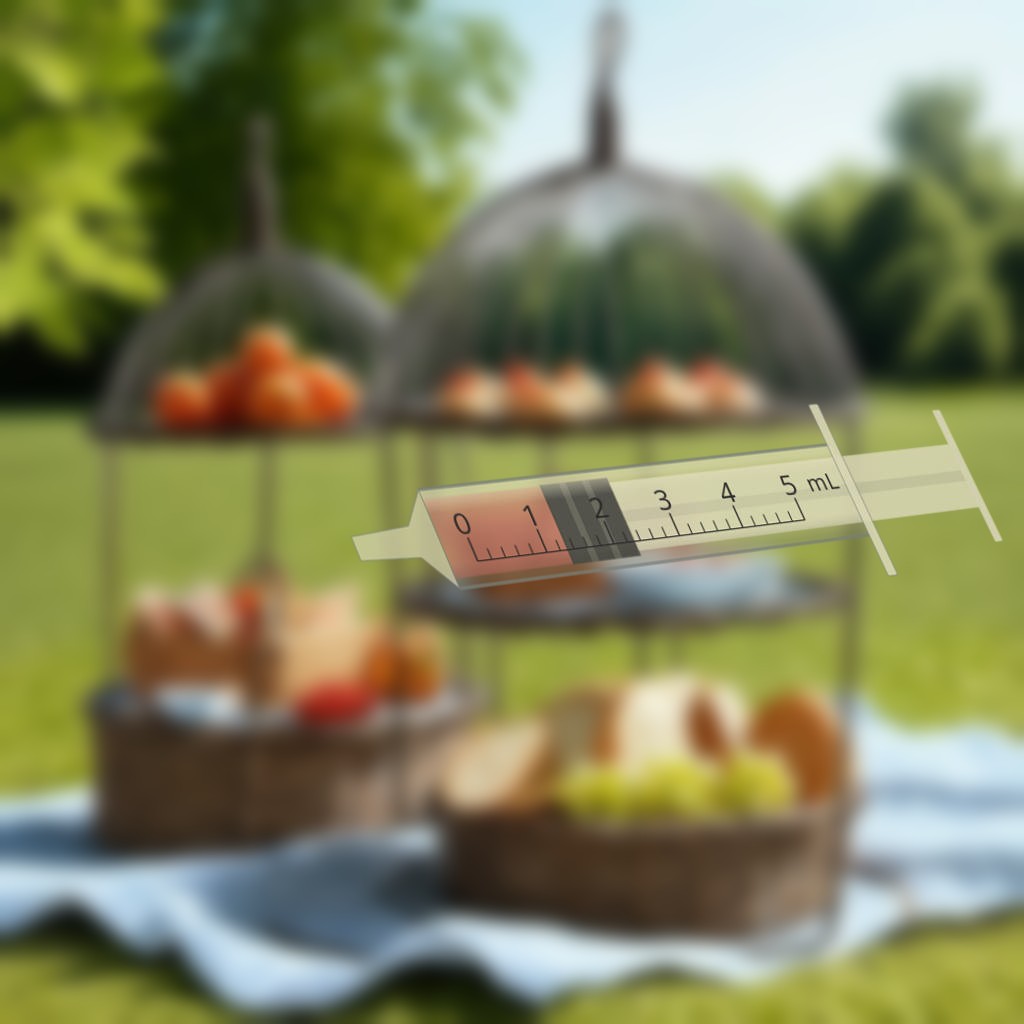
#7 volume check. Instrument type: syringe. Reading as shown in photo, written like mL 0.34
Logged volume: mL 1.3
